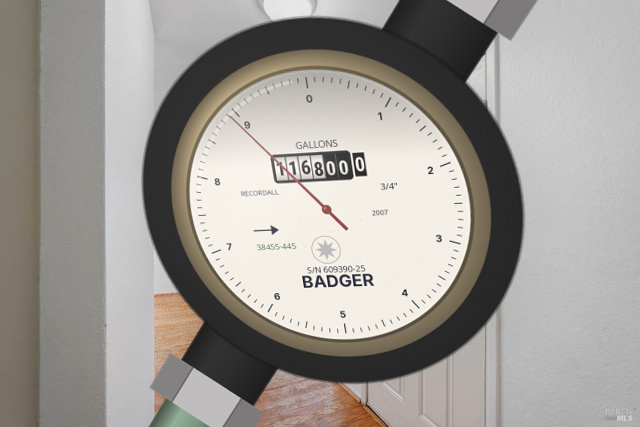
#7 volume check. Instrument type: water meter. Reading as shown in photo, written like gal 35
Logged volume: gal 1167998.9
